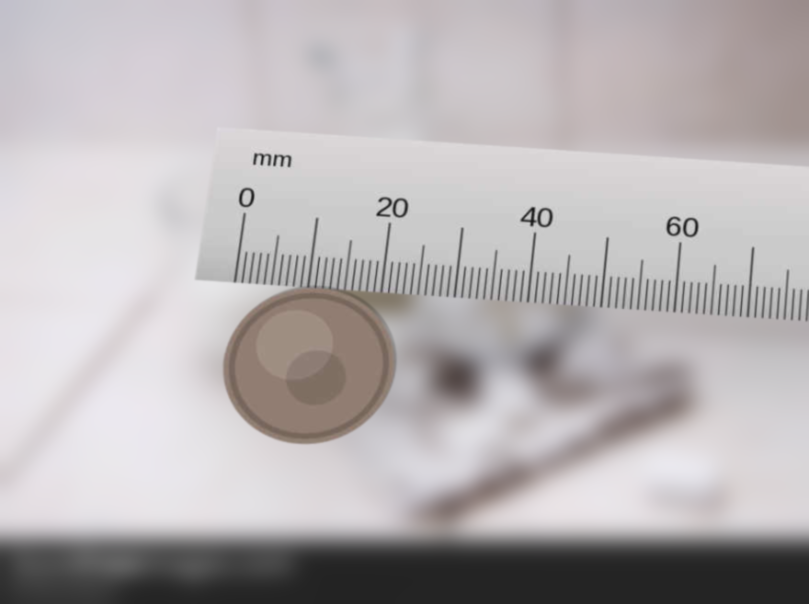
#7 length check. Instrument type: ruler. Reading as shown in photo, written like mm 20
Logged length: mm 23
